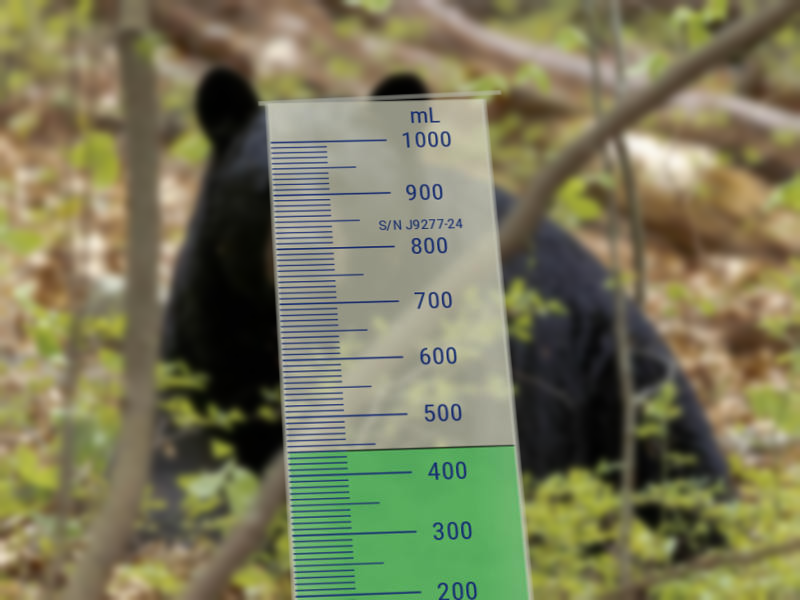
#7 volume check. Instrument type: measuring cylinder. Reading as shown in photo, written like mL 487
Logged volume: mL 440
